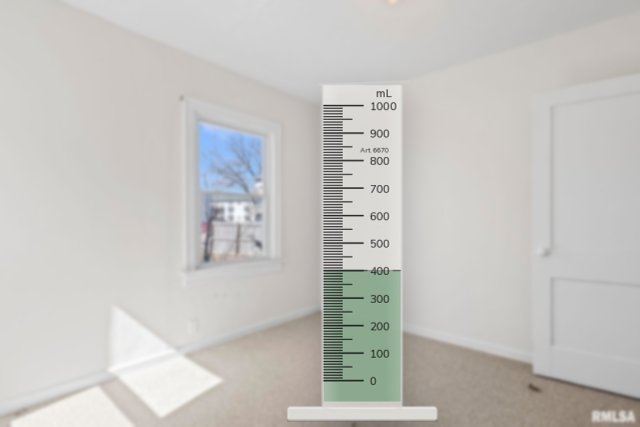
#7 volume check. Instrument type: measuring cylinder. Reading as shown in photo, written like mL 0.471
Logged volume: mL 400
